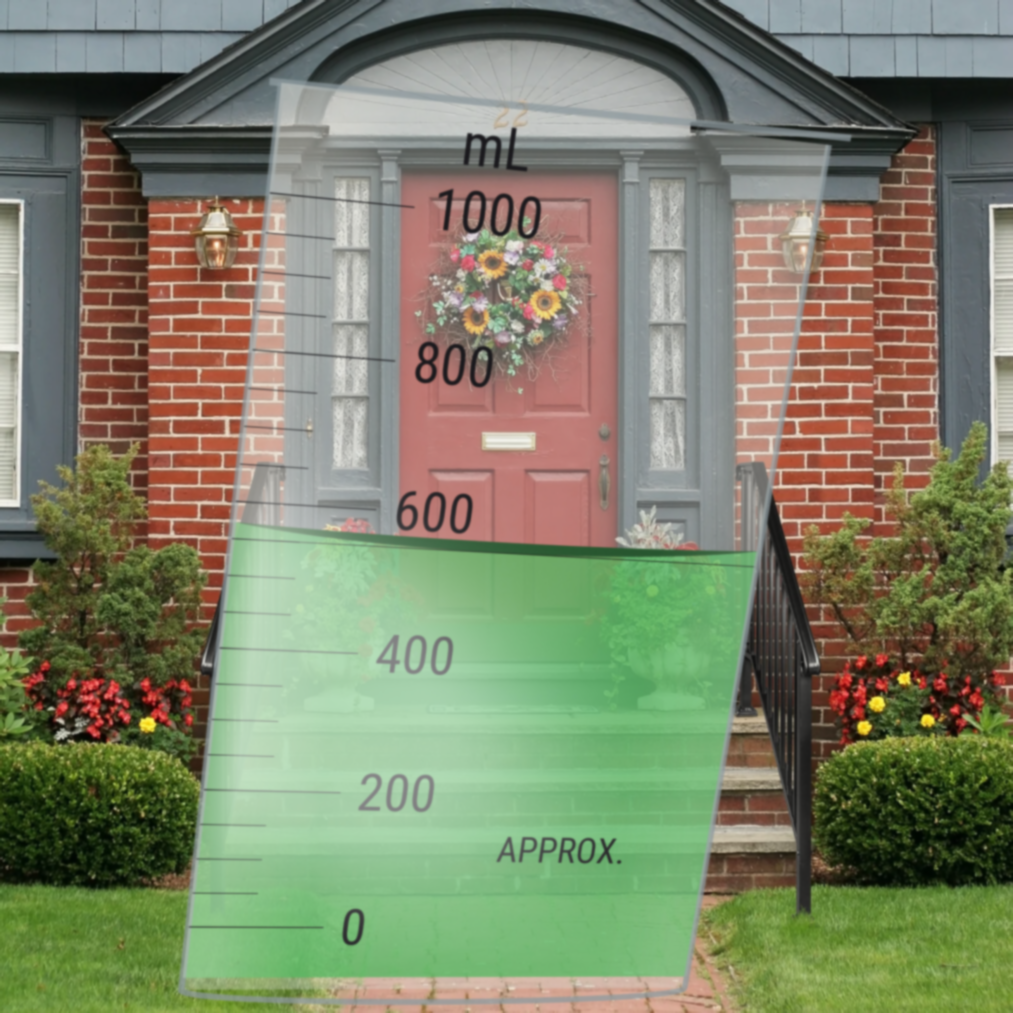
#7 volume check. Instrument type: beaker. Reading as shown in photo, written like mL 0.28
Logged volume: mL 550
